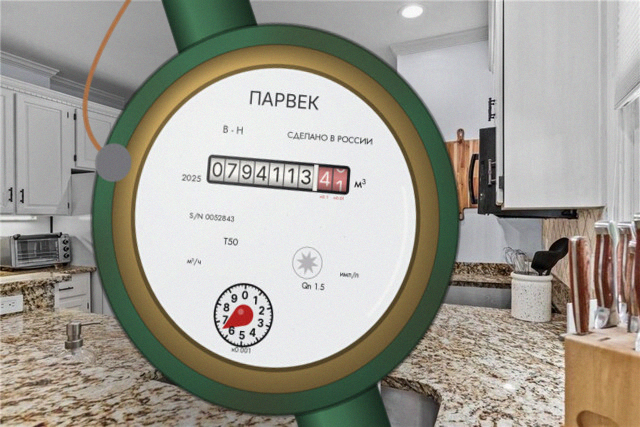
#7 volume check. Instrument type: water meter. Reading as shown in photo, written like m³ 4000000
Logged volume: m³ 794113.406
